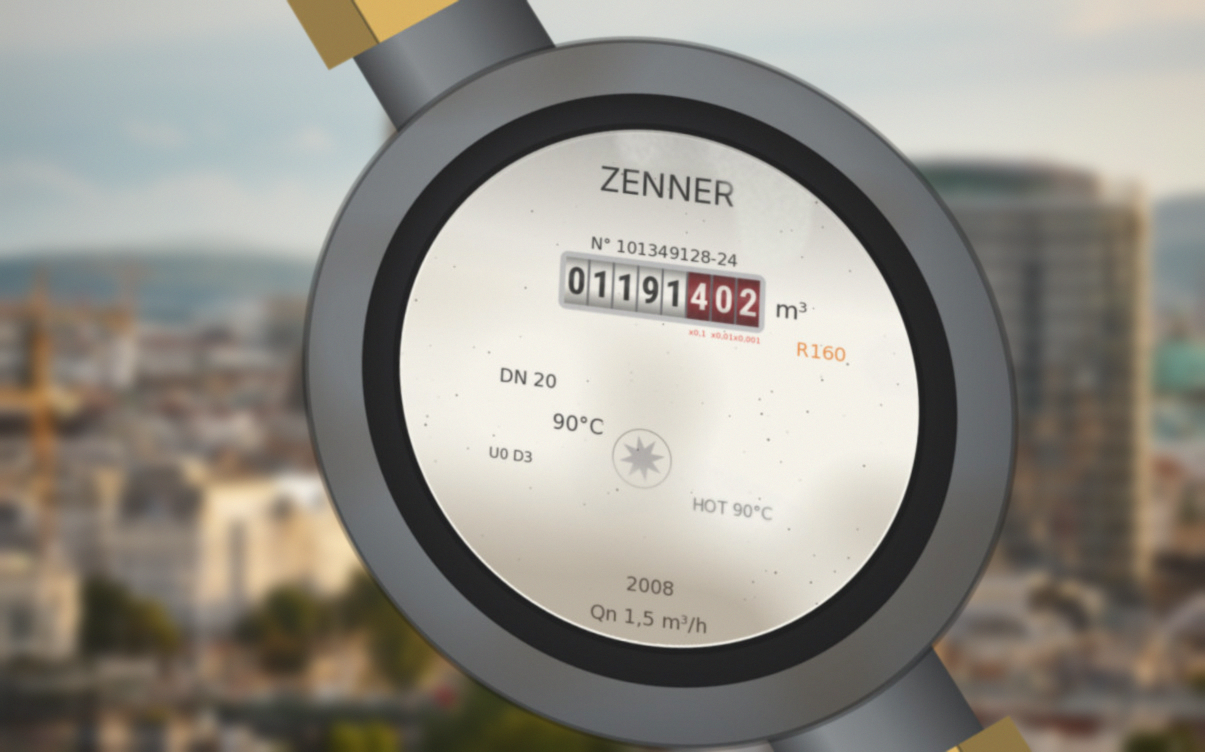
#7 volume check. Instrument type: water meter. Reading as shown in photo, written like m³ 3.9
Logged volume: m³ 1191.402
